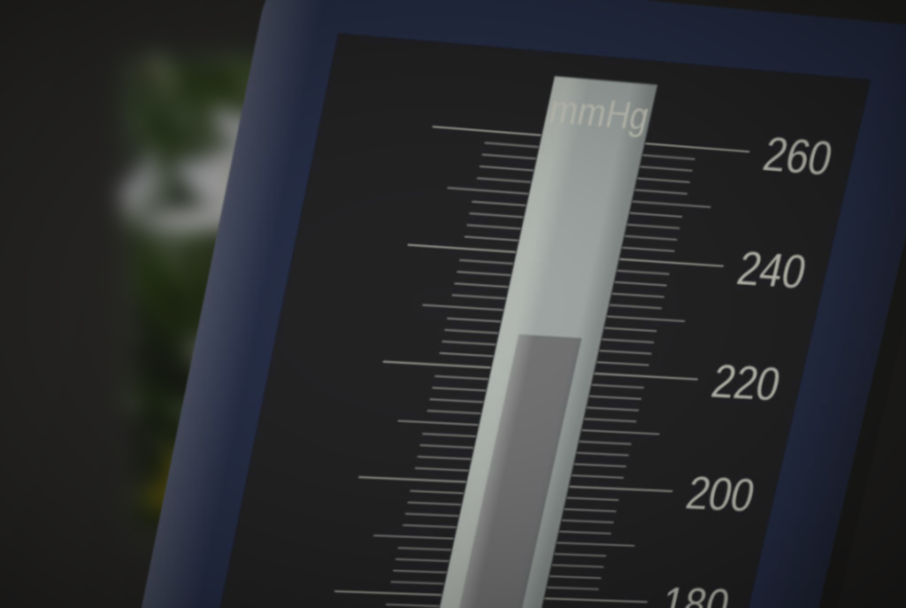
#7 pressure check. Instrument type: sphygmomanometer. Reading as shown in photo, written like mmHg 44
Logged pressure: mmHg 226
